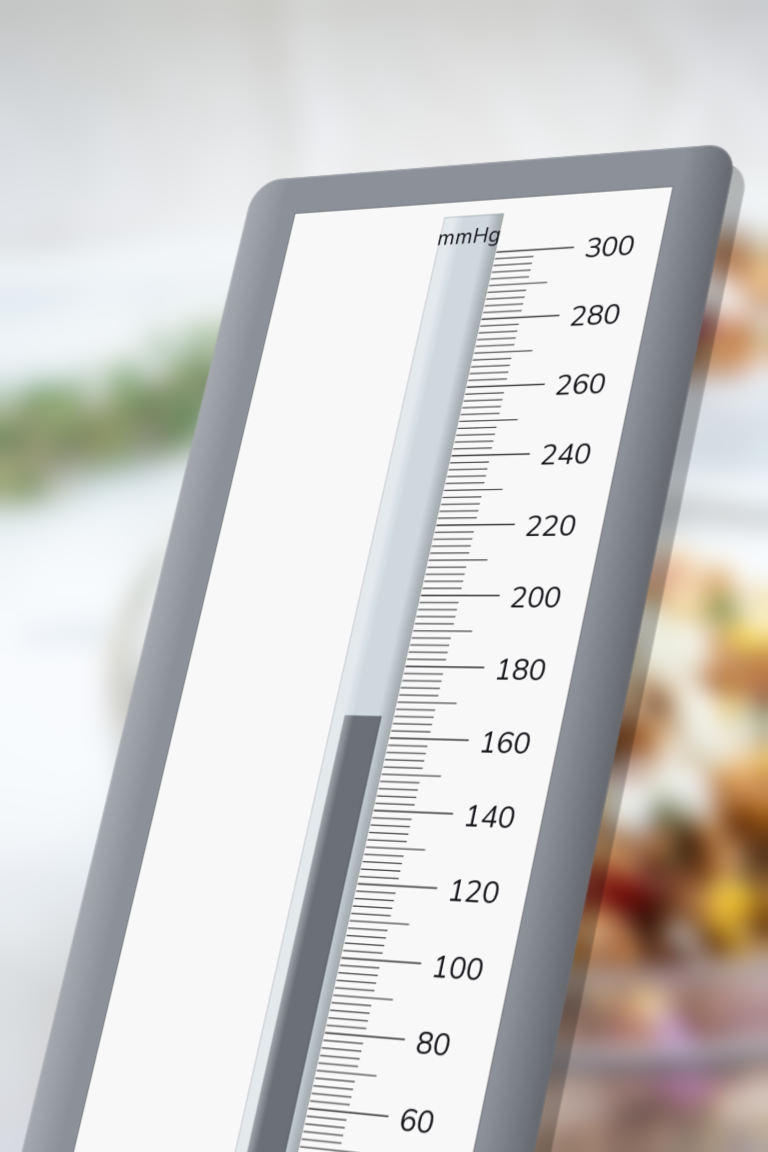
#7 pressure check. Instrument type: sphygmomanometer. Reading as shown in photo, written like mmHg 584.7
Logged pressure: mmHg 166
